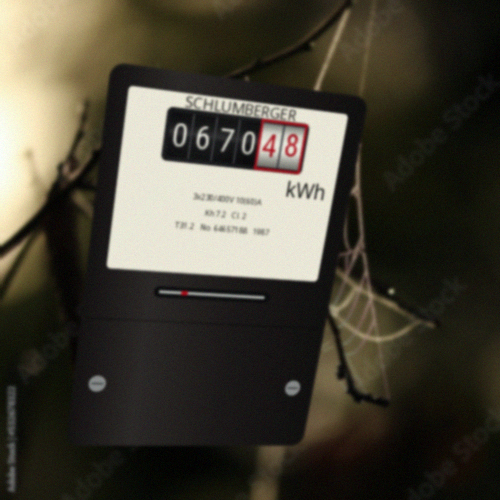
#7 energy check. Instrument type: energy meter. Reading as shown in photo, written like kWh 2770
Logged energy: kWh 670.48
